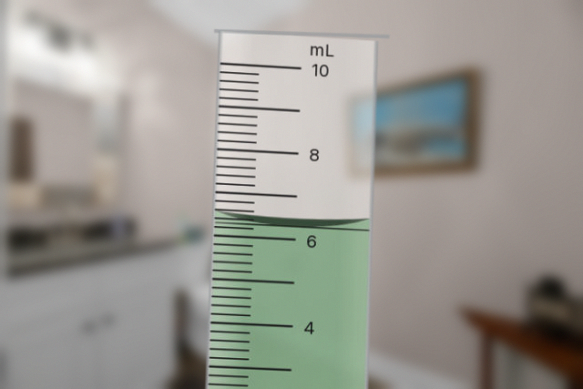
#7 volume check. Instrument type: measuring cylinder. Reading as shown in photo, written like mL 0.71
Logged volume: mL 6.3
